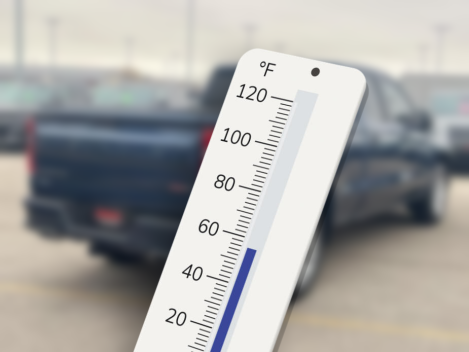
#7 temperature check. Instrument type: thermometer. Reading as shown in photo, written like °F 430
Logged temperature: °F 56
